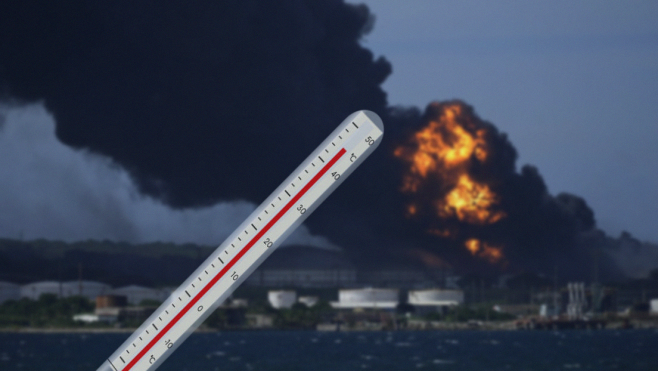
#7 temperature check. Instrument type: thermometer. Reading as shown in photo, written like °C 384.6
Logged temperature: °C 45
